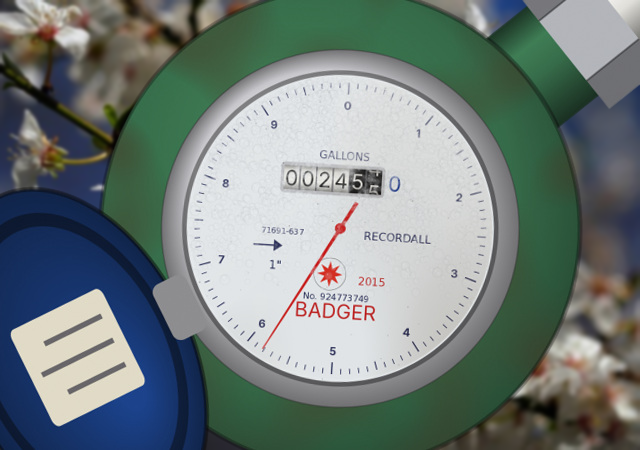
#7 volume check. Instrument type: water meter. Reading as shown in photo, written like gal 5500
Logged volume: gal 24545.8
